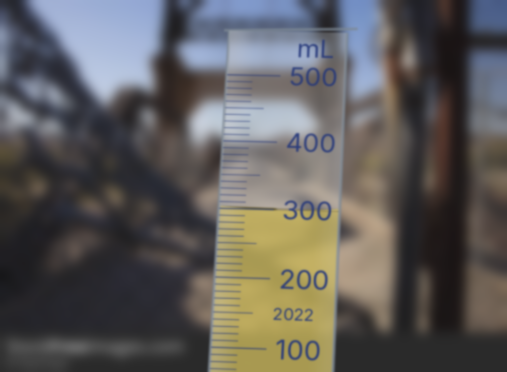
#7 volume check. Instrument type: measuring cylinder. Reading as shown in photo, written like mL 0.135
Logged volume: mL 300
